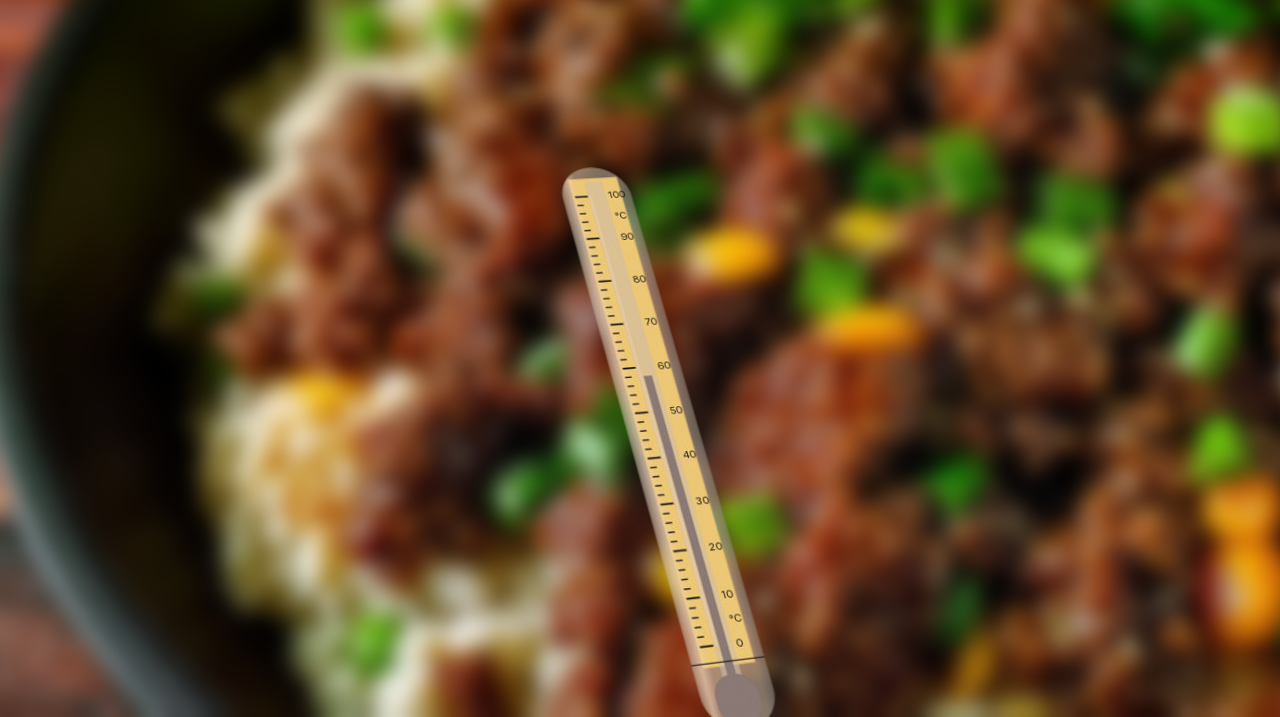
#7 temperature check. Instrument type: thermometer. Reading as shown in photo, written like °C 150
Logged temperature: °C 58
